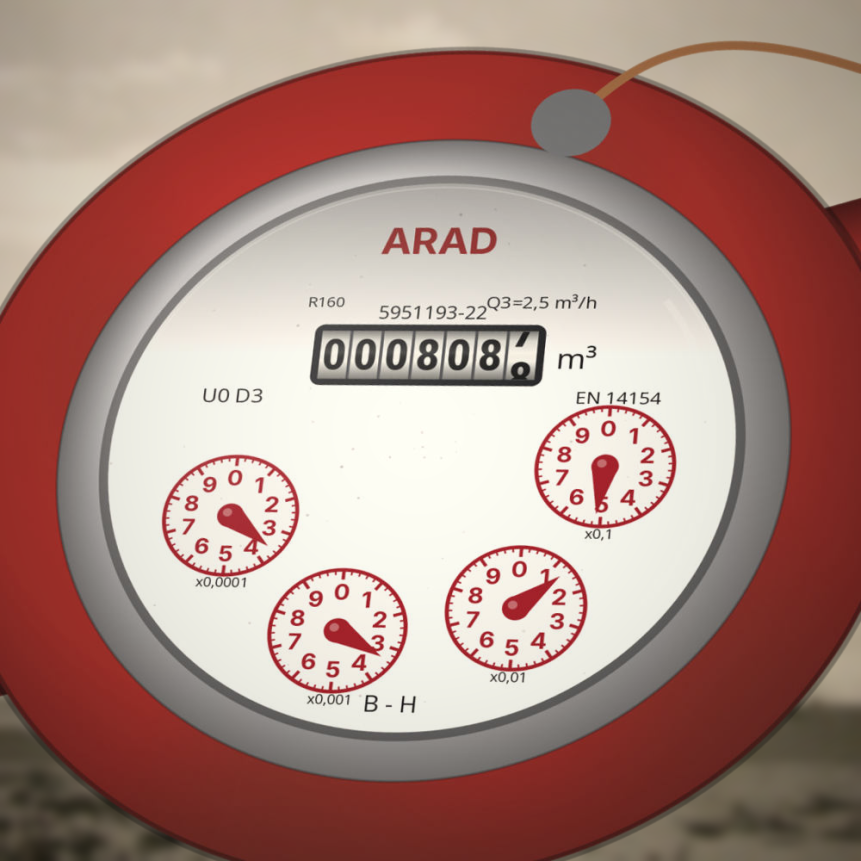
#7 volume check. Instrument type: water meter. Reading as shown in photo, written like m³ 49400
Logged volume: m³ 8087.5133
